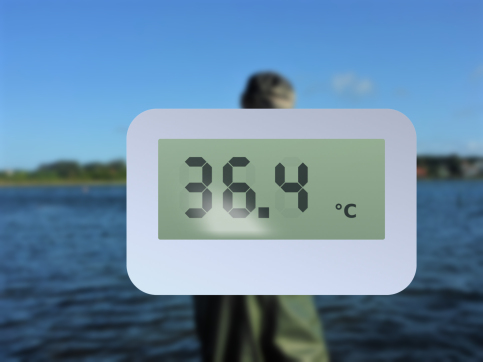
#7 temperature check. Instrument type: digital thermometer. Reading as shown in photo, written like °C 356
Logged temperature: °C 36.4
